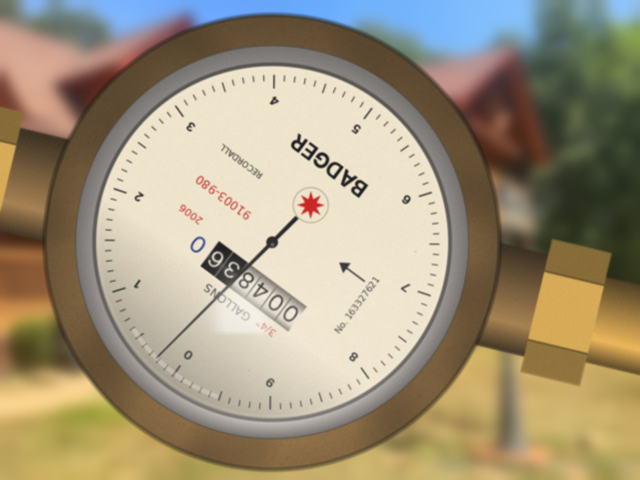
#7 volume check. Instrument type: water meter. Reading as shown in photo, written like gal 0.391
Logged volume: gal 48360.2
